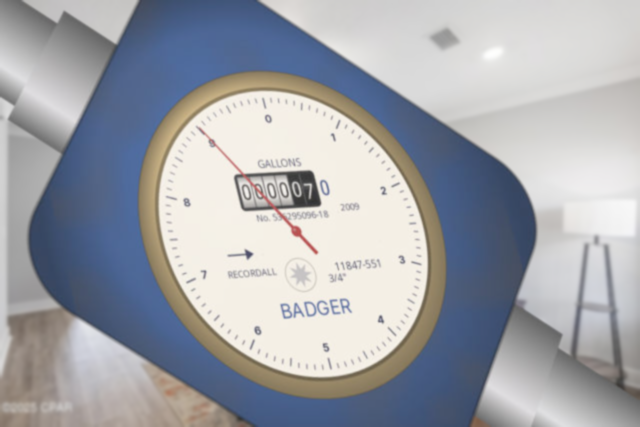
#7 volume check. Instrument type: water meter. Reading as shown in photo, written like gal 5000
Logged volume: gal 69.0
